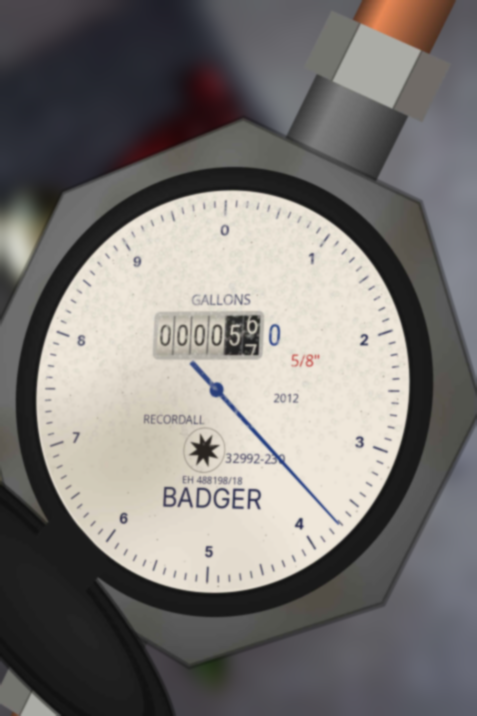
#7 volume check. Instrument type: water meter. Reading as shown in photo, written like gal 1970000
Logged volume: gal 563.7
